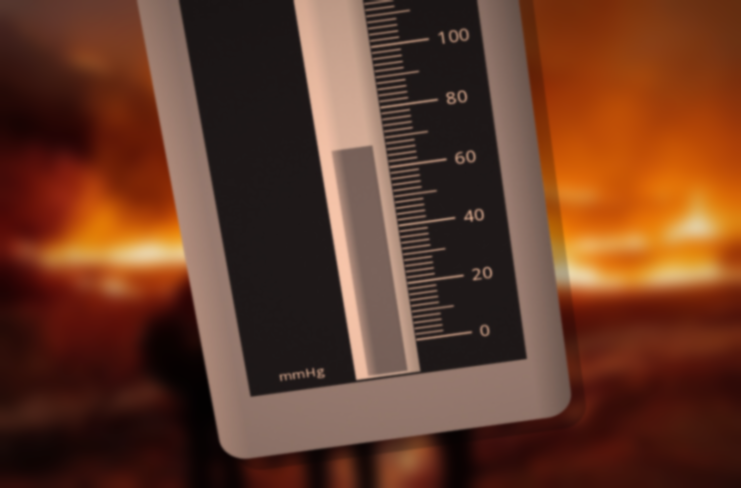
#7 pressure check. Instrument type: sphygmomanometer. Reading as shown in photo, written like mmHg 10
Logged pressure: mmHg 68
